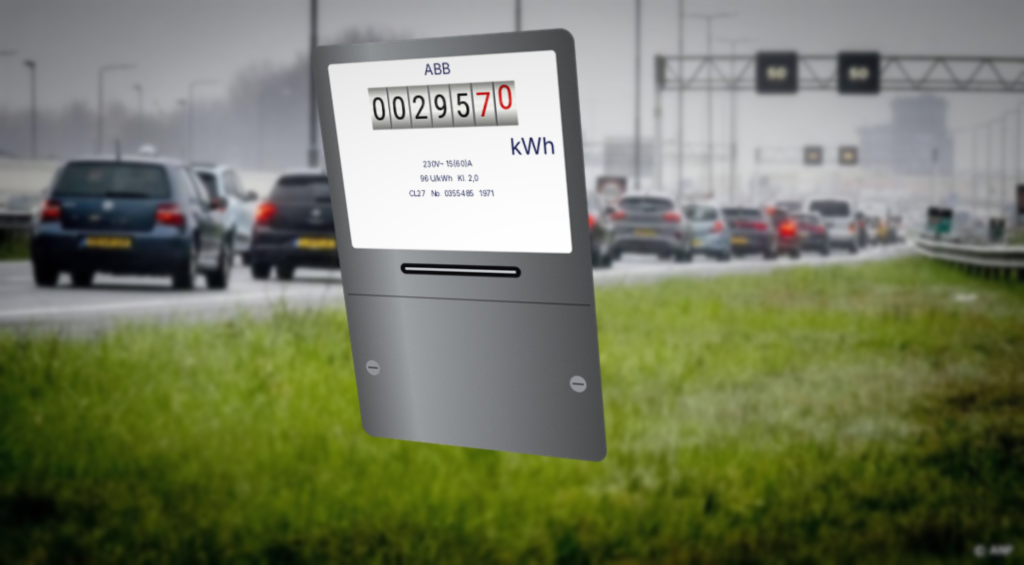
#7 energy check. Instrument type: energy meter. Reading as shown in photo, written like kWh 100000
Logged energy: kWh 295.70
